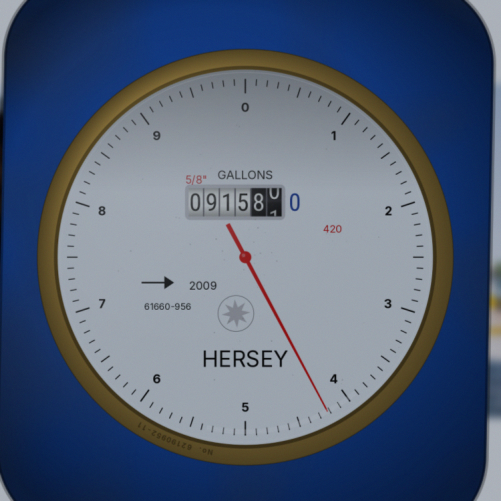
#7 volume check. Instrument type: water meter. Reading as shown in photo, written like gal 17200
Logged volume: gal 915804.2
